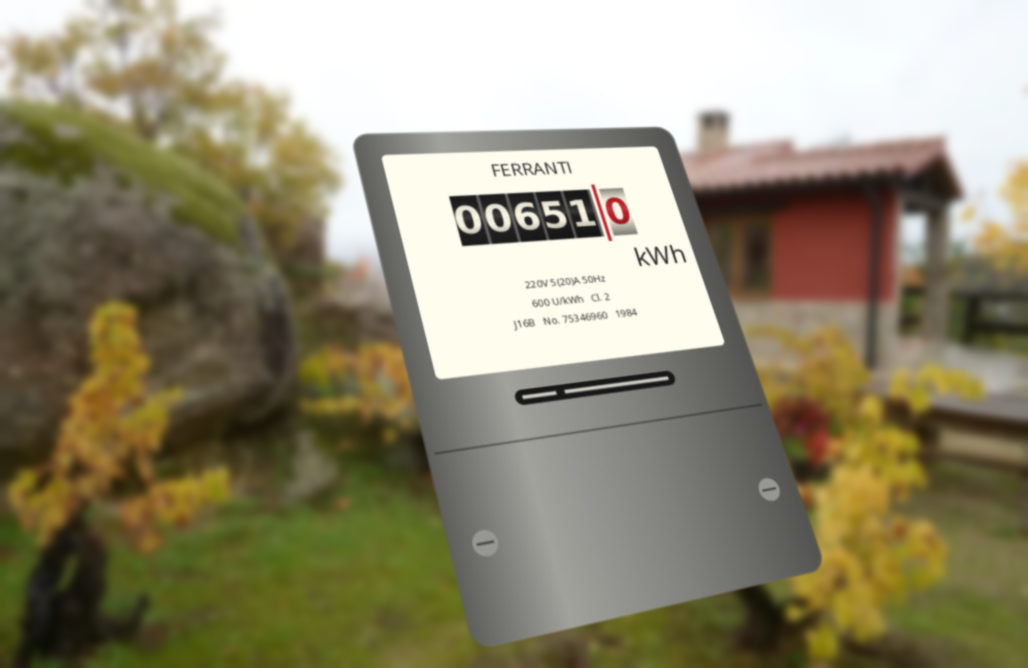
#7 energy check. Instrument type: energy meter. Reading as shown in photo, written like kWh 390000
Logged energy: kWh 651.0
